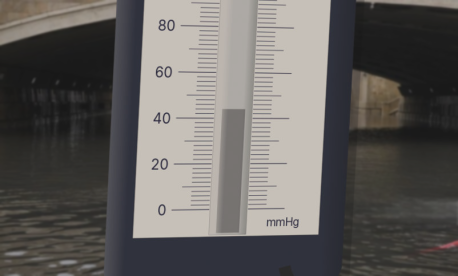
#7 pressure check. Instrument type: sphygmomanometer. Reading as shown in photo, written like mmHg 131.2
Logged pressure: mmHg 44
